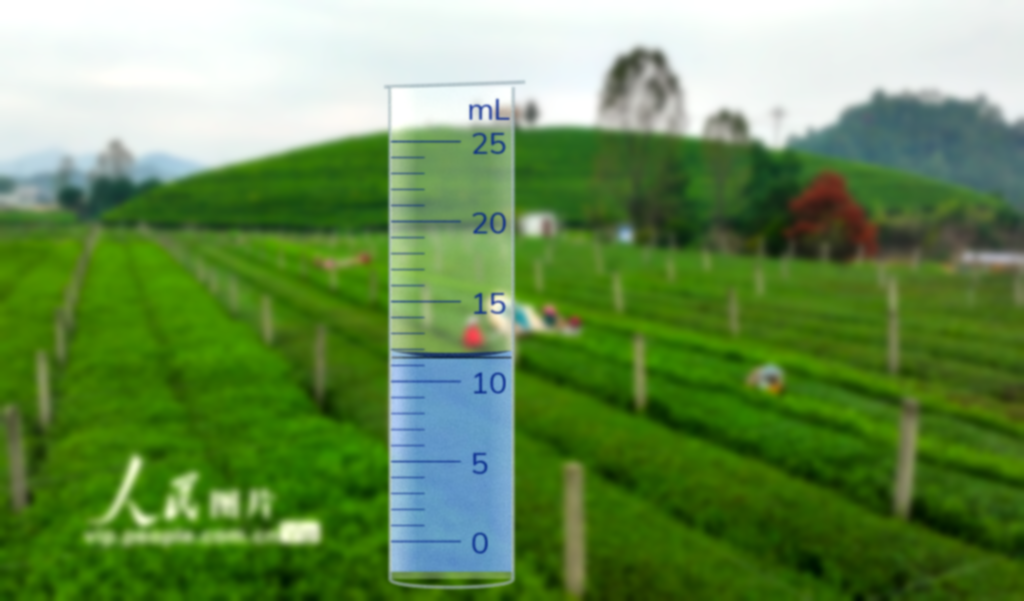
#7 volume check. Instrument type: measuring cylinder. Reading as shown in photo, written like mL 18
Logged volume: mL 11.5
